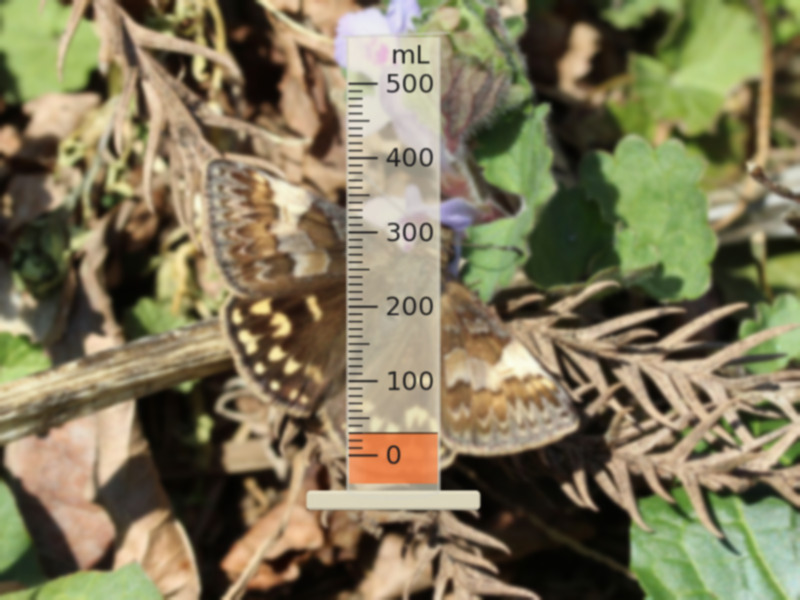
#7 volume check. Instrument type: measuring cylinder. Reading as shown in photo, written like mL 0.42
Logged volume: mL 30
